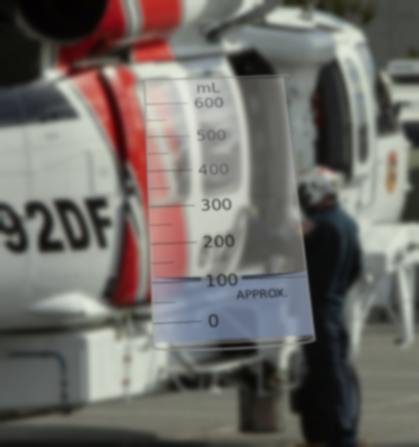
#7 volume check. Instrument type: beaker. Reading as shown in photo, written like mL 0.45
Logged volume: mL 100
